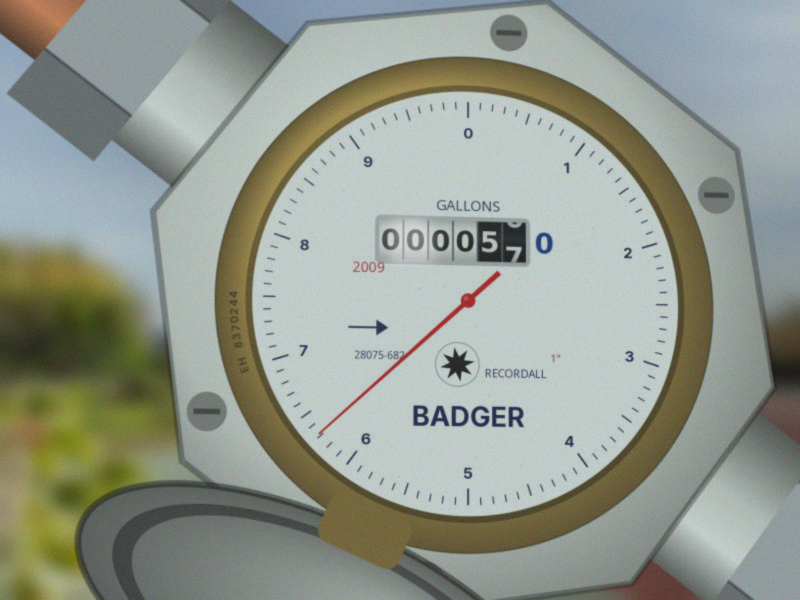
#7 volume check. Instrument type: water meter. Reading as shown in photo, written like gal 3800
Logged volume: gal 566.3
